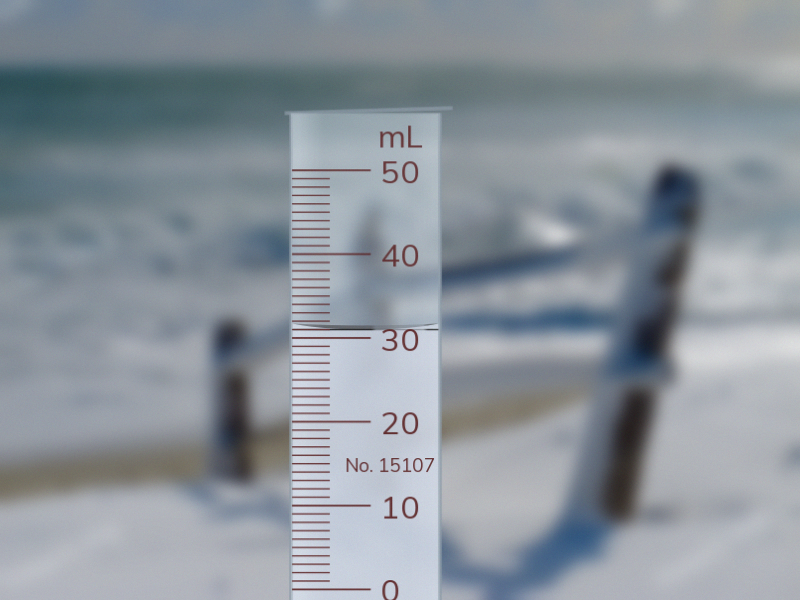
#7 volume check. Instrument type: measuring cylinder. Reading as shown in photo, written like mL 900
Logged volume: mL 31
